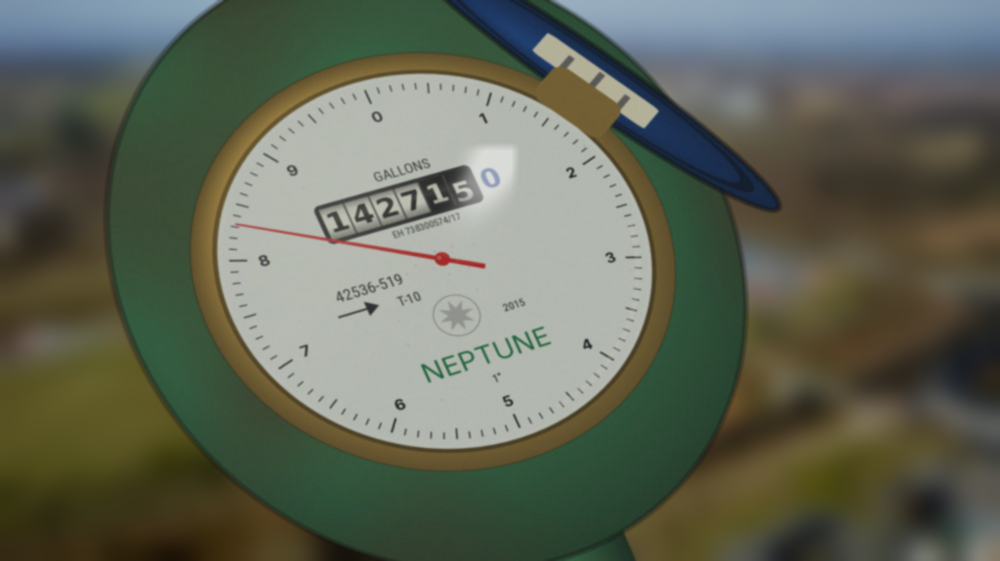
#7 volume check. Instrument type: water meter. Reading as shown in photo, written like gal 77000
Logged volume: gal 1427148.3
